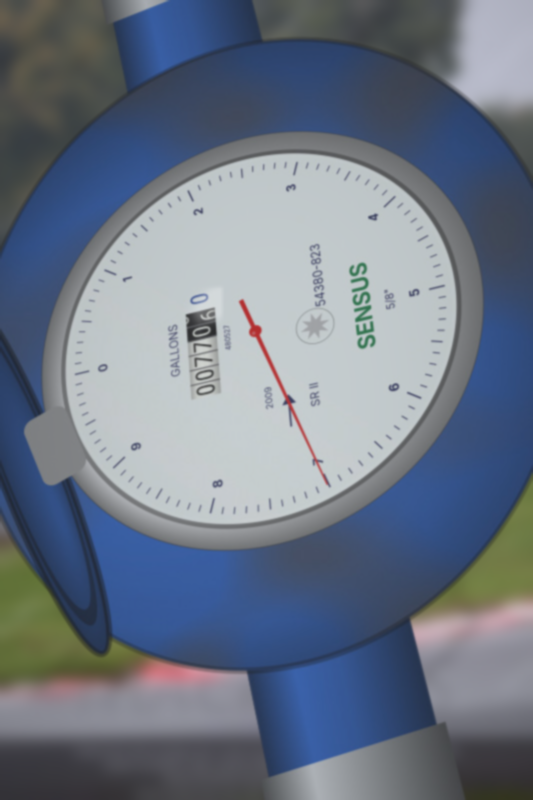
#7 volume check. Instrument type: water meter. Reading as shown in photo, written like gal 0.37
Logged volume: gal 77057.0
